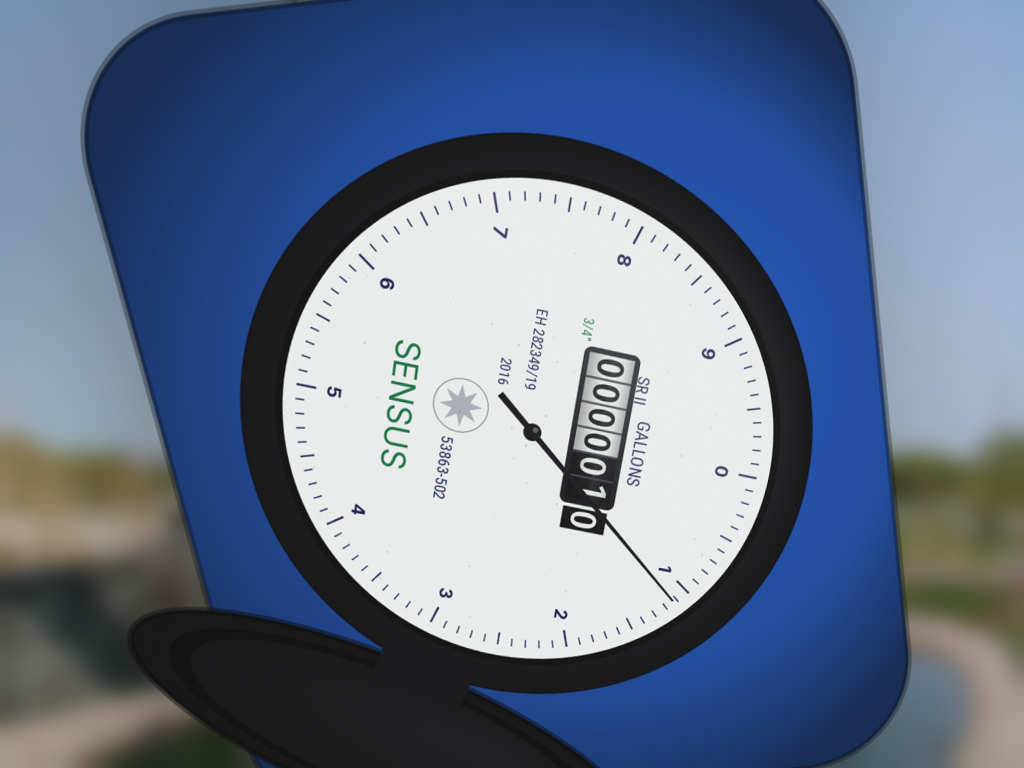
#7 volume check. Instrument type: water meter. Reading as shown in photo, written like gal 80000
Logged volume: gal 11.1
